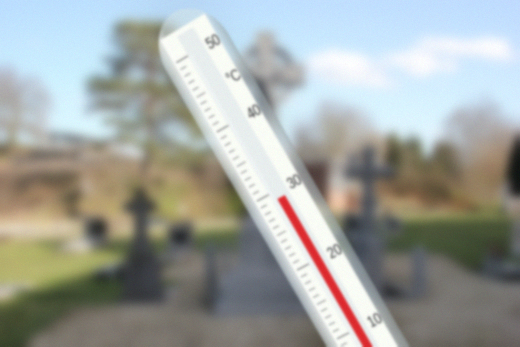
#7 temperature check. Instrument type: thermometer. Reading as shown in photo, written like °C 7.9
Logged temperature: °C 29
